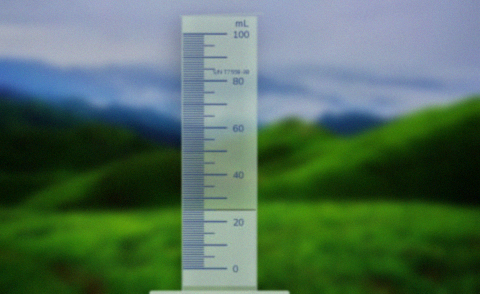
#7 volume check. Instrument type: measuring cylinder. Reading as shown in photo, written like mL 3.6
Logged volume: mL 25
